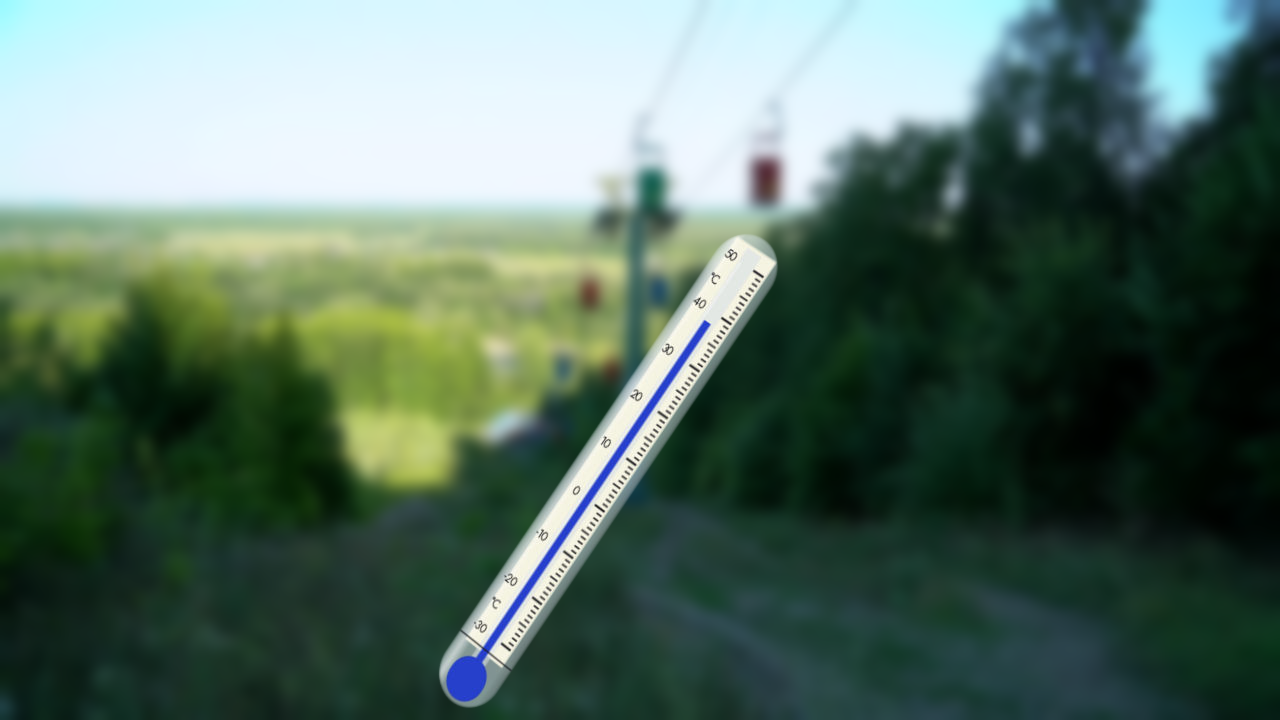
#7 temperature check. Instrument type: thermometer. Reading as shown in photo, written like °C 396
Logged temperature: °C 38
